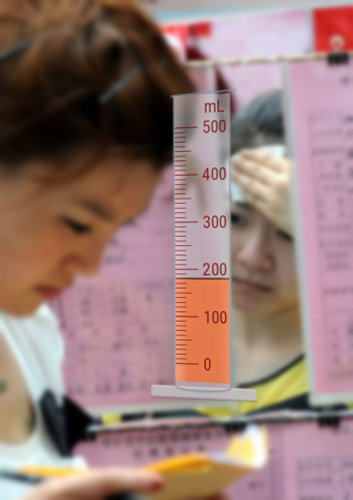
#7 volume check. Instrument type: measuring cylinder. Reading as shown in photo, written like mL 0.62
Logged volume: mL 180
